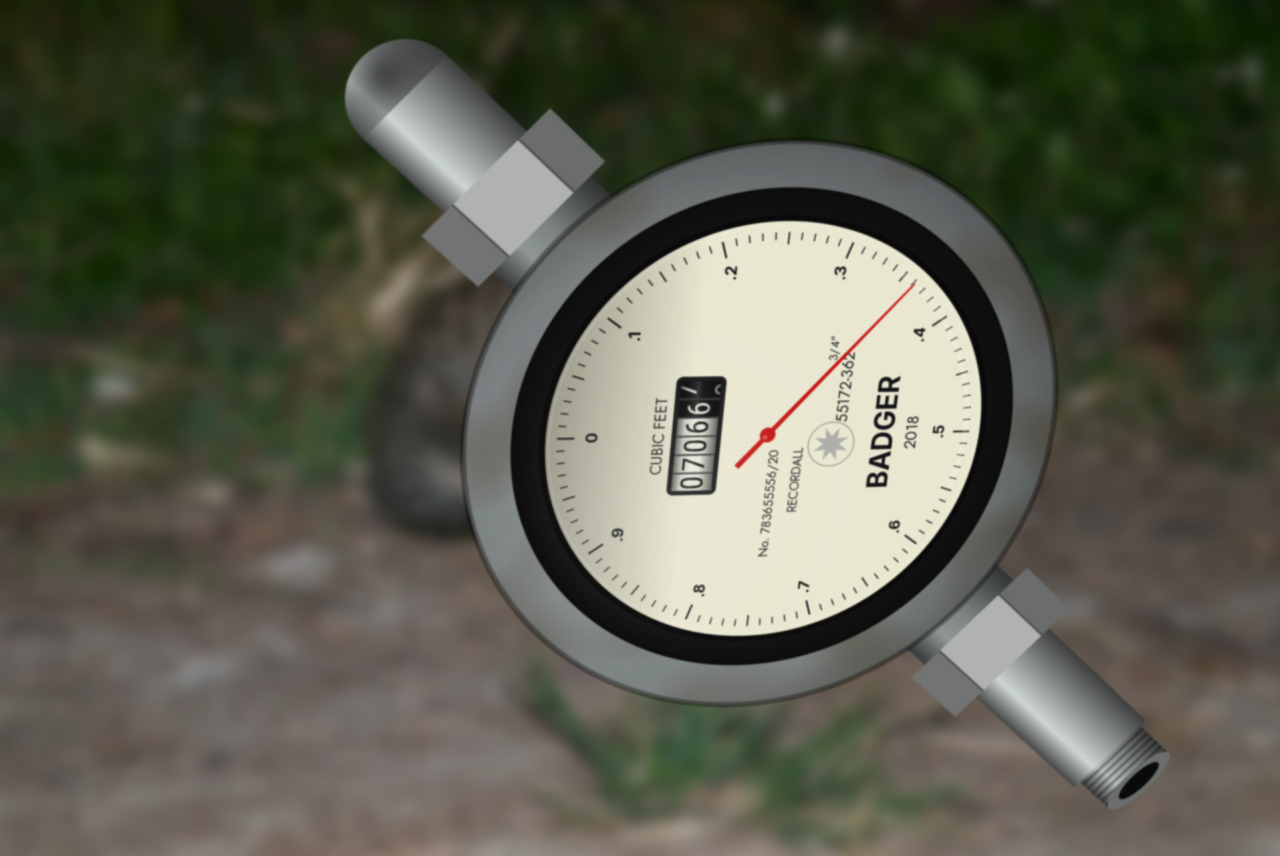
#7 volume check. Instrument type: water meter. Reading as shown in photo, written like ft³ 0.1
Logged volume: ft³ 70667.36
